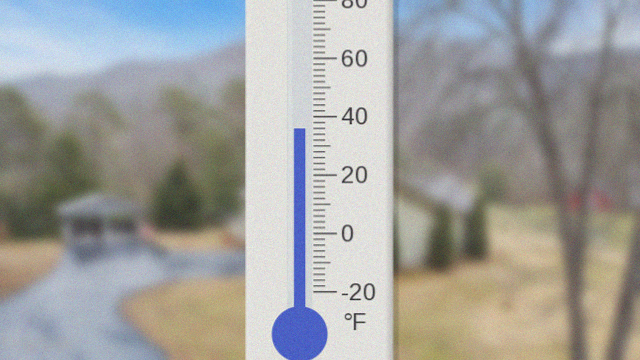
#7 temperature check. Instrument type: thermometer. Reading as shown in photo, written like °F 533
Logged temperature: °F 36
